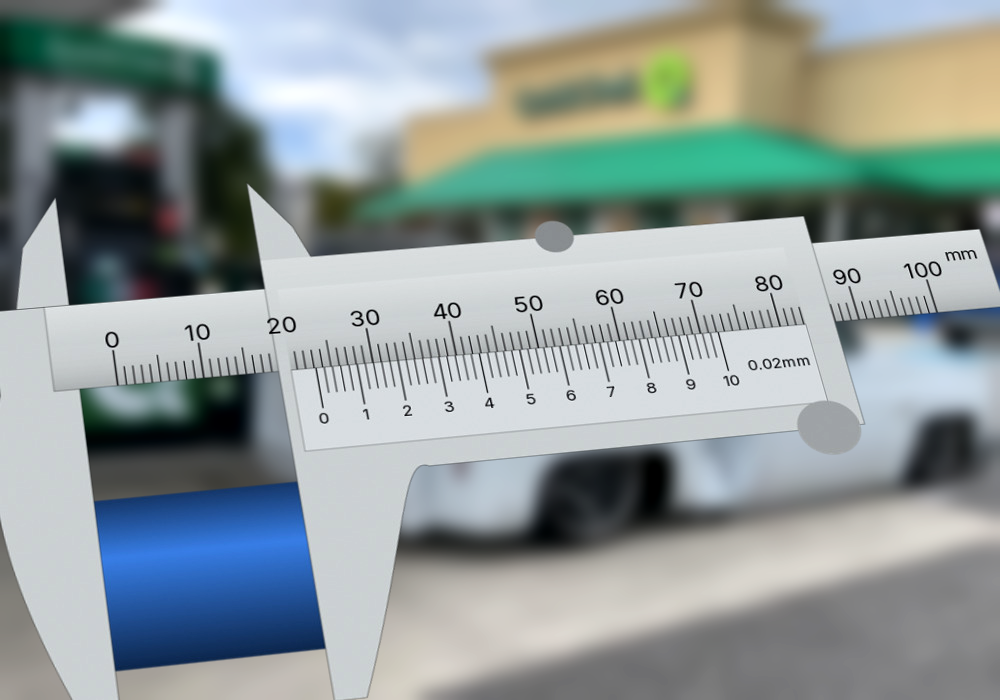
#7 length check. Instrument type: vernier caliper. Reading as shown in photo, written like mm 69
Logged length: mm 23.2
